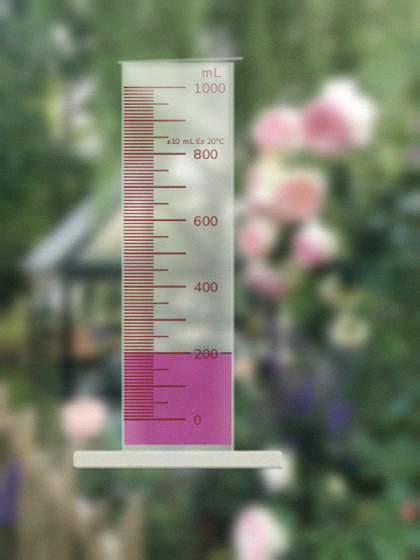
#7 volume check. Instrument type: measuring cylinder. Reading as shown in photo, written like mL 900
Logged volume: mL 200
